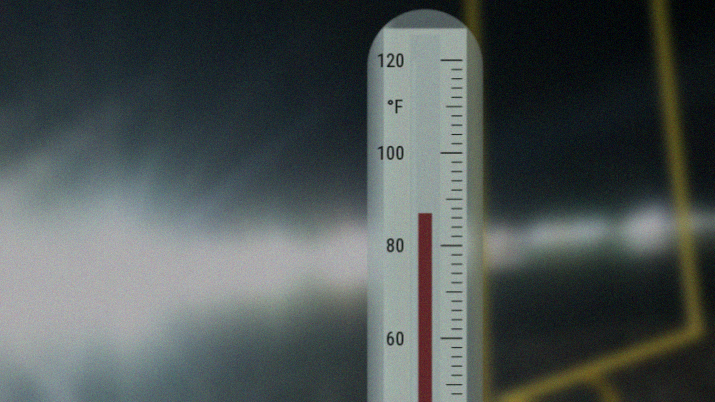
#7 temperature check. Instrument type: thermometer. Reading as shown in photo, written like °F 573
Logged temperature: °F 87
